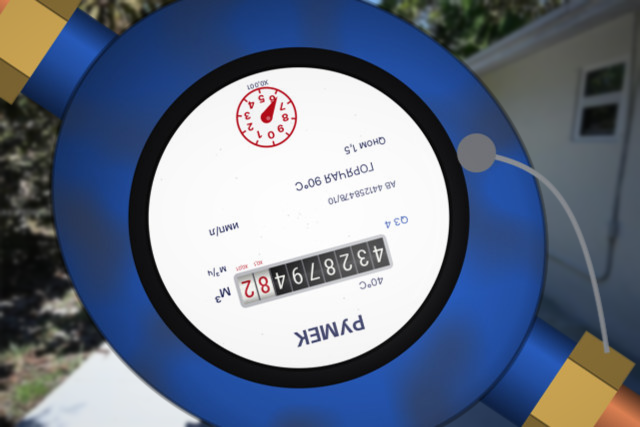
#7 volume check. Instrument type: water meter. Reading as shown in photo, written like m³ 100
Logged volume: m³ 4328794.826
